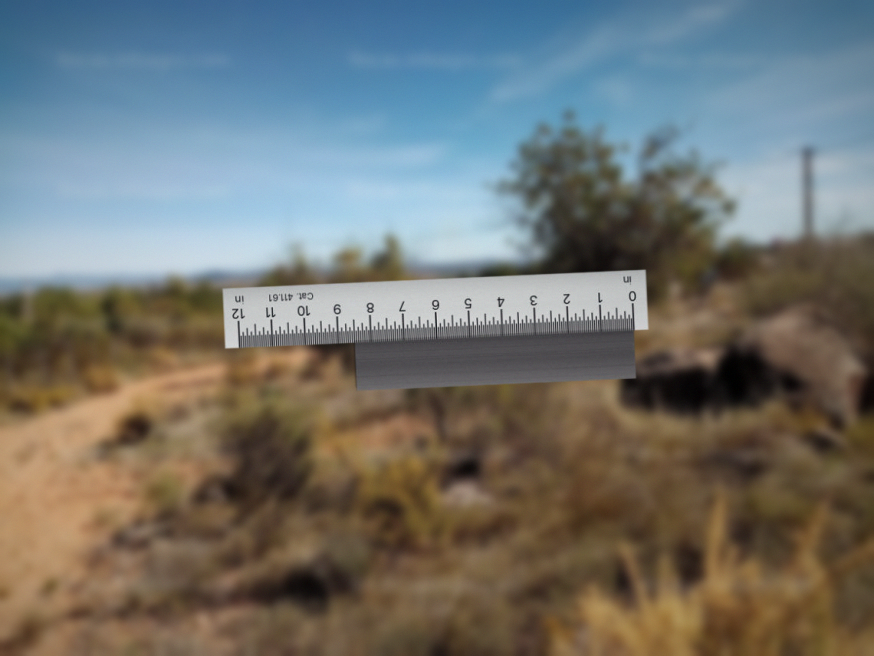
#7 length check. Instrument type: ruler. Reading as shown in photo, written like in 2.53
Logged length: in 8.5
